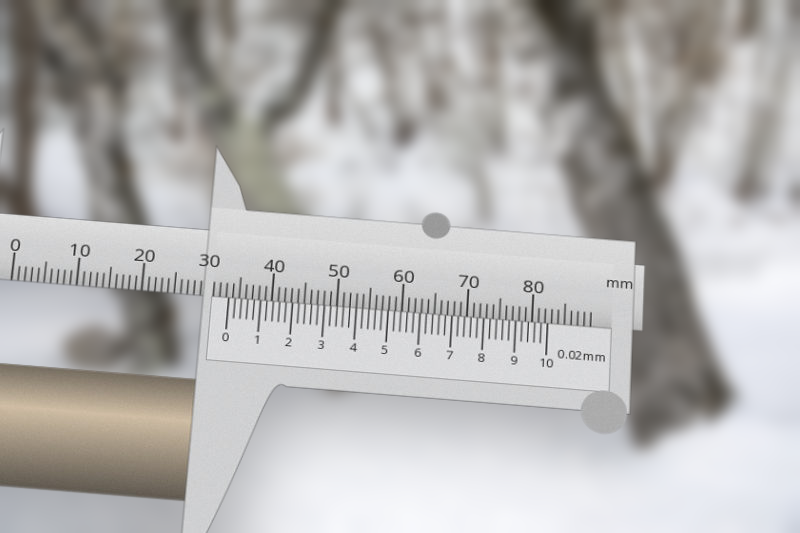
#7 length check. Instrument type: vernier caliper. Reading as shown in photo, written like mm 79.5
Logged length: mm 33.4
